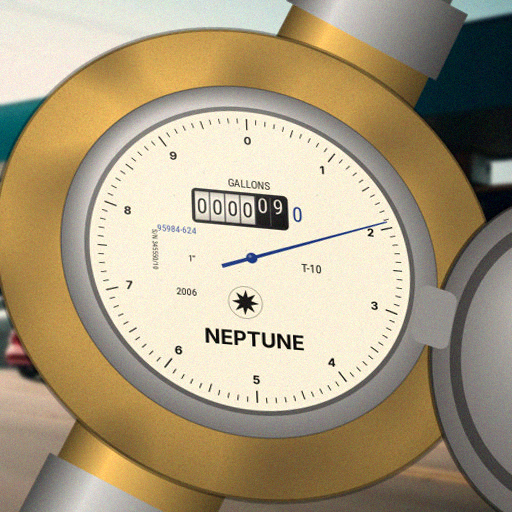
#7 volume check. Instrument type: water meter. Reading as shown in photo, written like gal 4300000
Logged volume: gal 91.9
